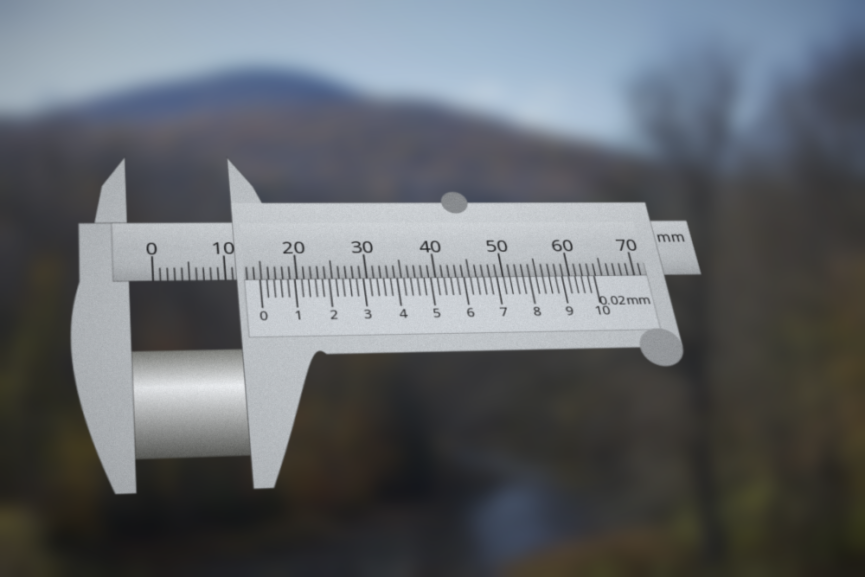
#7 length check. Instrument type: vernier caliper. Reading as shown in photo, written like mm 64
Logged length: mm 14.8
